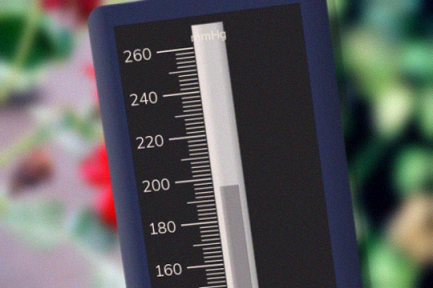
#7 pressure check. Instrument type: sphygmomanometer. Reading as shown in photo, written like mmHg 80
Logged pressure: mmHg 196
